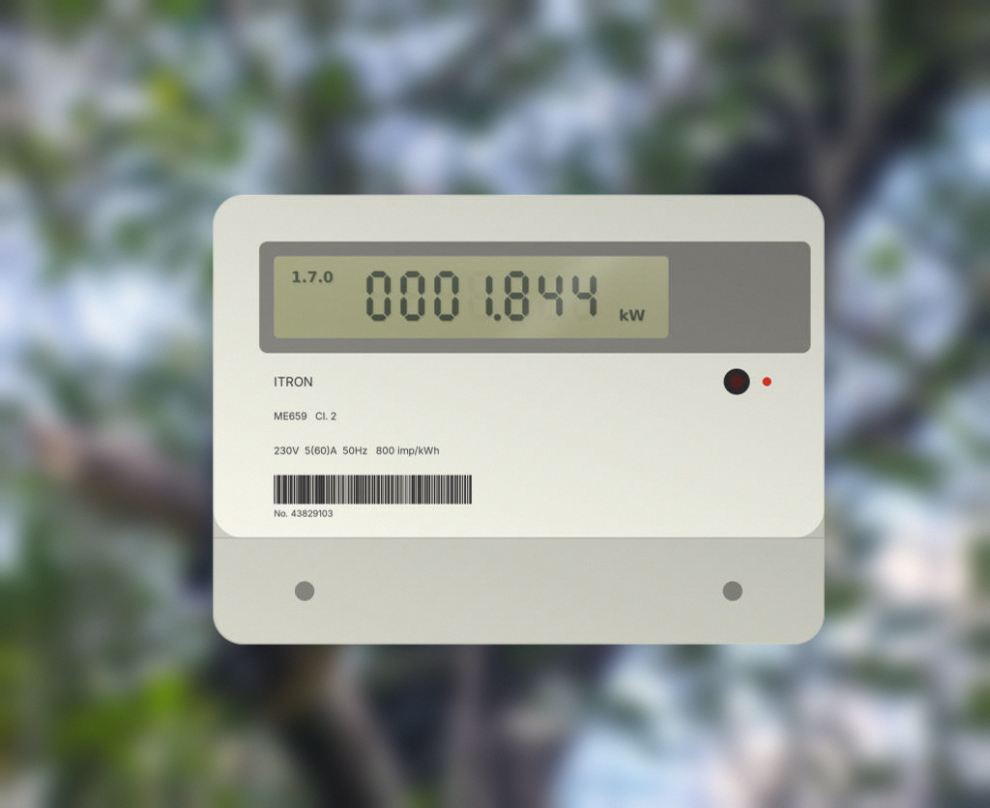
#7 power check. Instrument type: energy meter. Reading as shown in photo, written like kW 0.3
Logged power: kW 1.844
